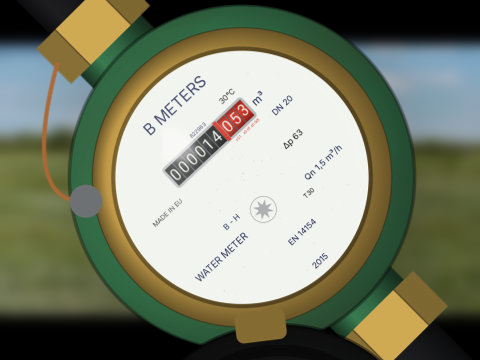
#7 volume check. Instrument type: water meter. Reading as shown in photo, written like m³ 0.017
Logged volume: m³ 14.053
